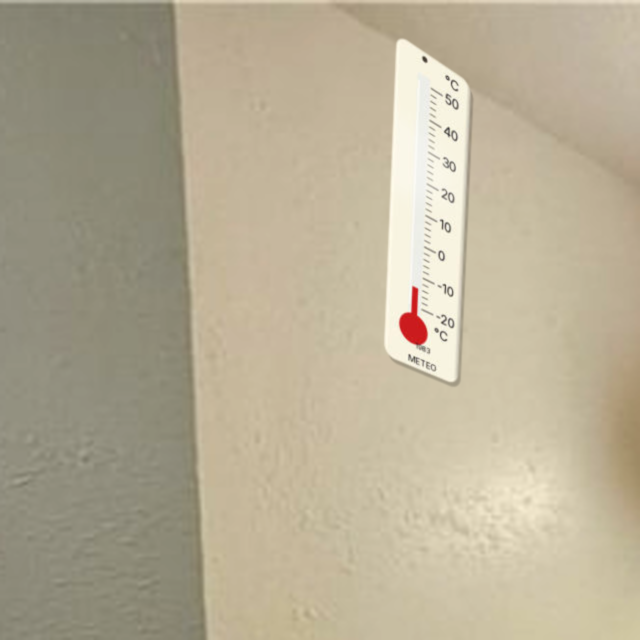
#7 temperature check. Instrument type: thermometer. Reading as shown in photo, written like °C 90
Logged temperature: °C -14
